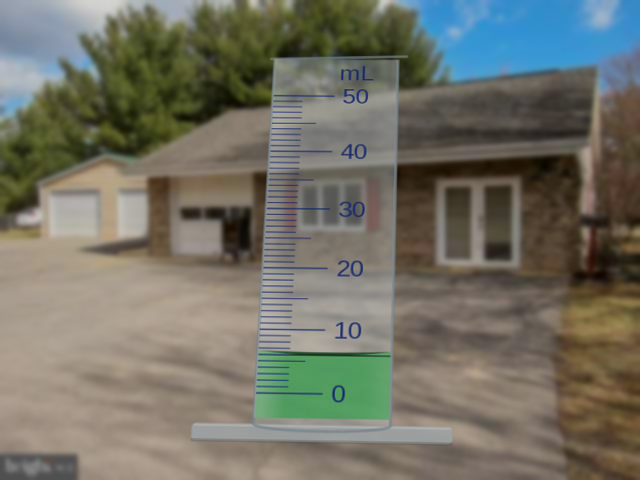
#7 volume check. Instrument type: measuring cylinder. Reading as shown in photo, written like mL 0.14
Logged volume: mL 6
